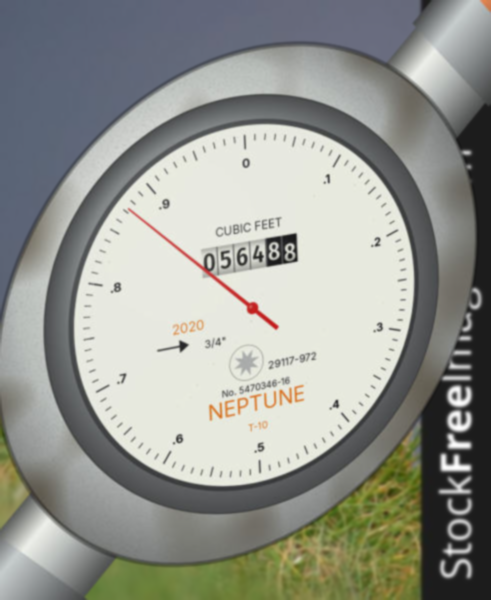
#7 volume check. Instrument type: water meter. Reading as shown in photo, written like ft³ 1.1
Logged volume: ft³ 56487.87
